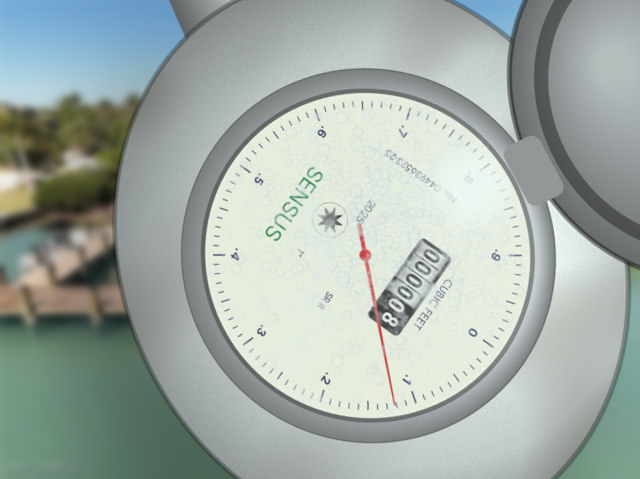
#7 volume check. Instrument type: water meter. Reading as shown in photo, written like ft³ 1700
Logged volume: ft³ 8.12
